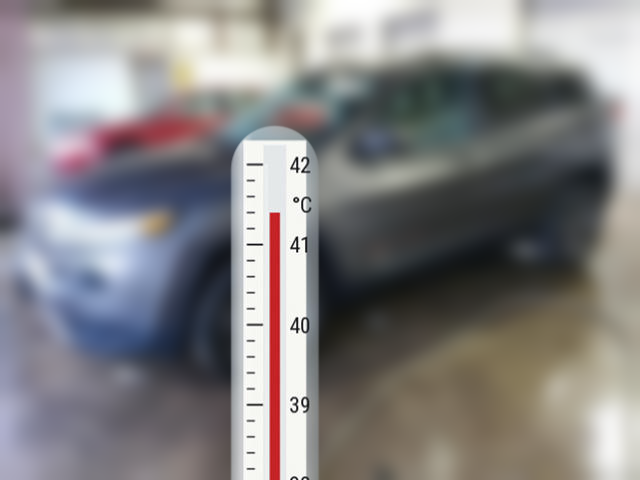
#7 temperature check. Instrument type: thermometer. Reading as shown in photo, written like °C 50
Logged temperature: °C 41.4
